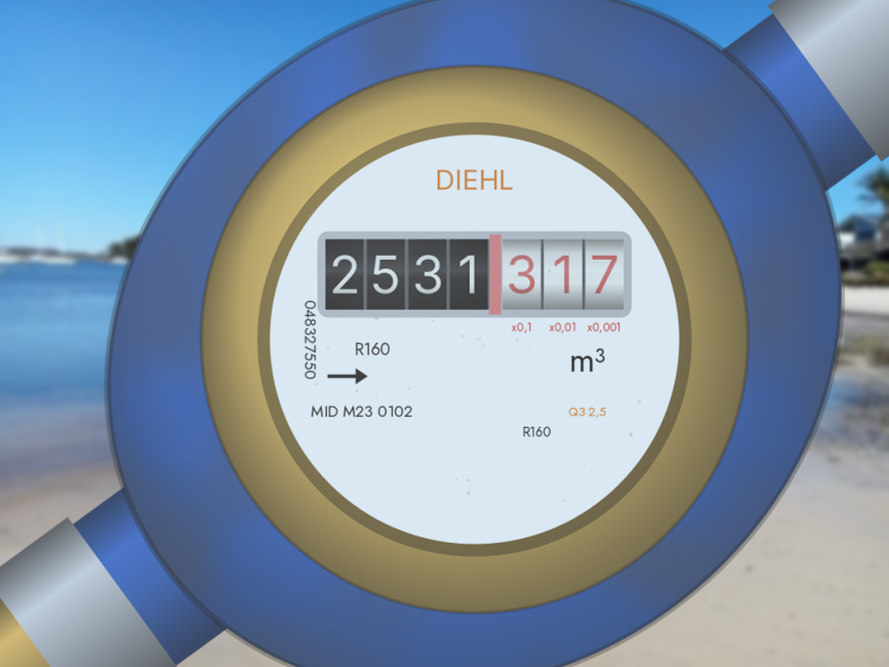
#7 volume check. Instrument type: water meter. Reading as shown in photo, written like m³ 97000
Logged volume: m³ 2531.317
